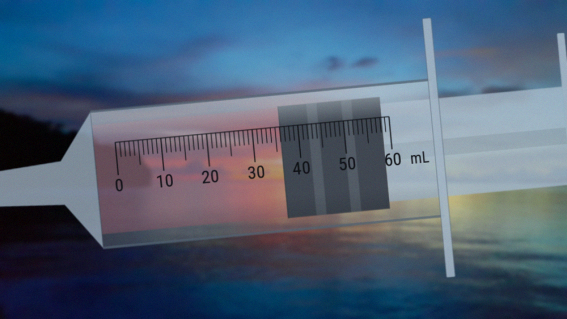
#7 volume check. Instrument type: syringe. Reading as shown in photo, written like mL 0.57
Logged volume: mL 36
